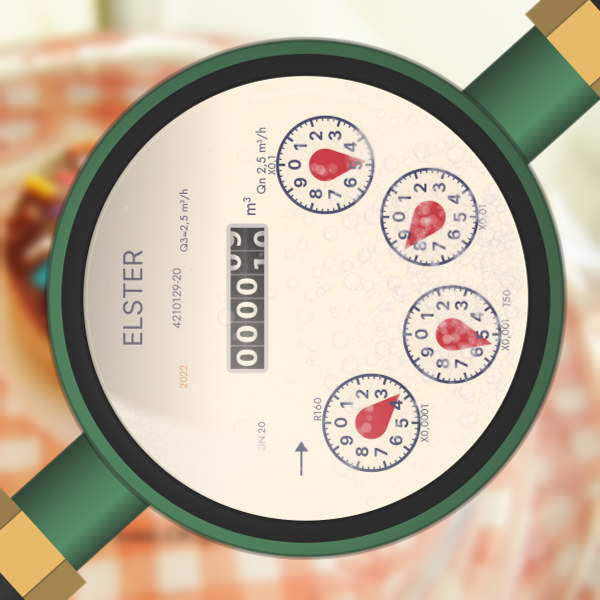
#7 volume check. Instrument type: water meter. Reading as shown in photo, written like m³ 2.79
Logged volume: m³ 9.4853
